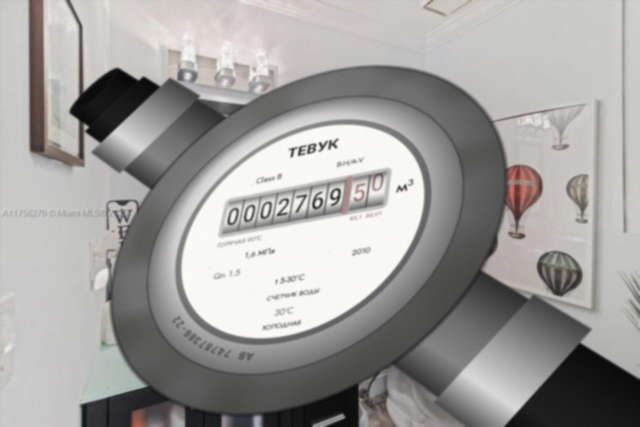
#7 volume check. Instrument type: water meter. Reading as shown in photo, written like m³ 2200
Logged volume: m³ 2769.50
